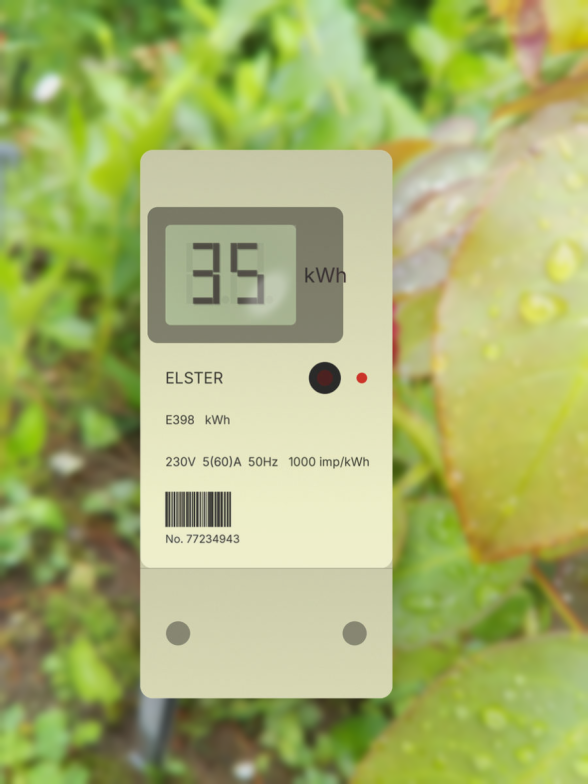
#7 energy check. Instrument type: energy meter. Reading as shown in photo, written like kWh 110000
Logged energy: kWh 35
